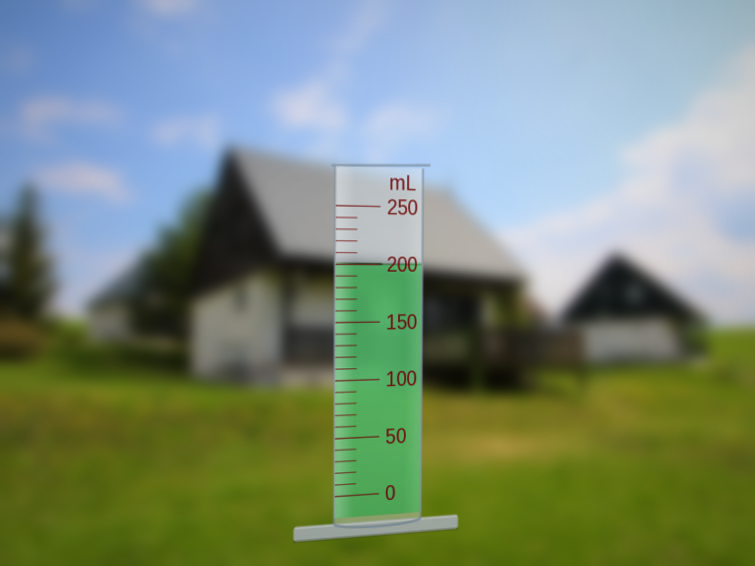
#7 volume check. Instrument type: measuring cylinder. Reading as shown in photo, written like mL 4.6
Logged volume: mL 200
